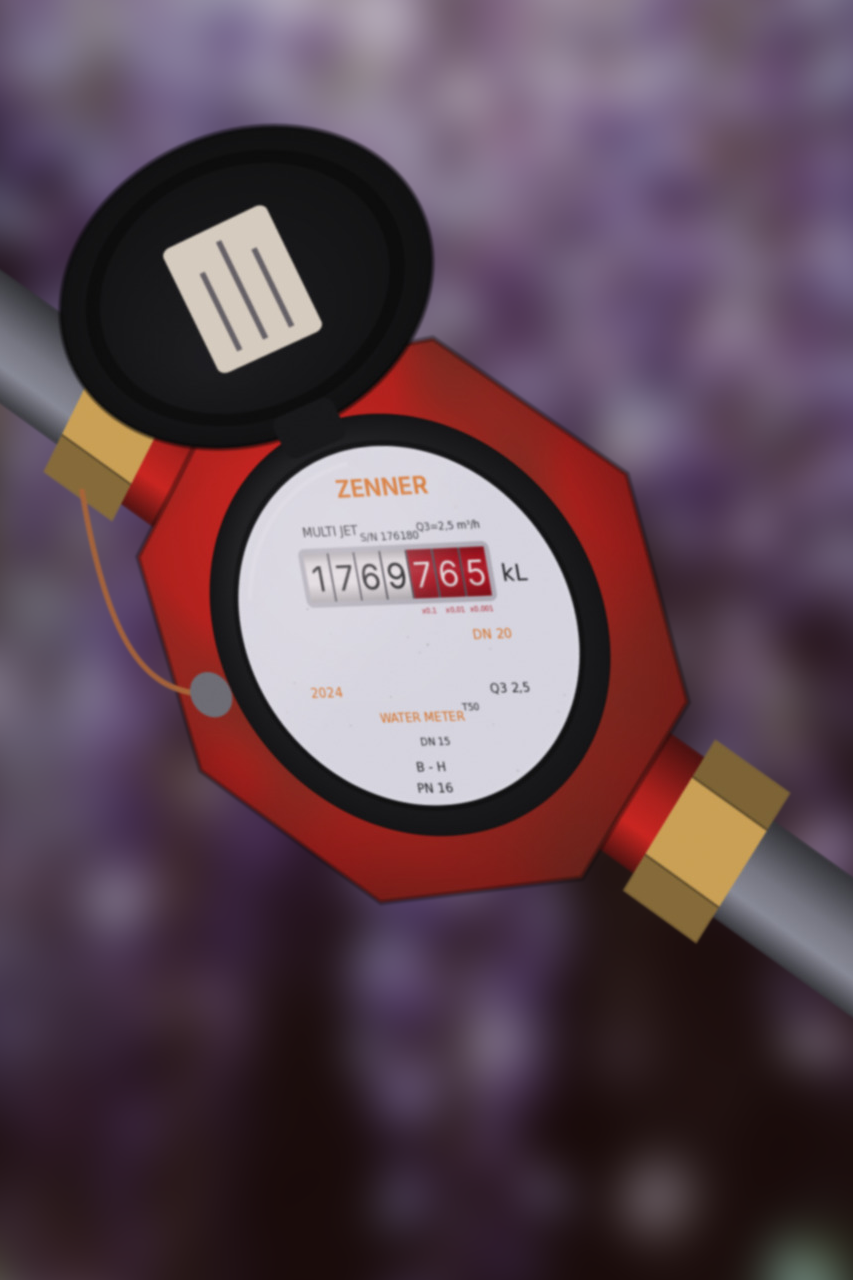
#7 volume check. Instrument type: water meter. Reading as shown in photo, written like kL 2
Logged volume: kL 1769.765
